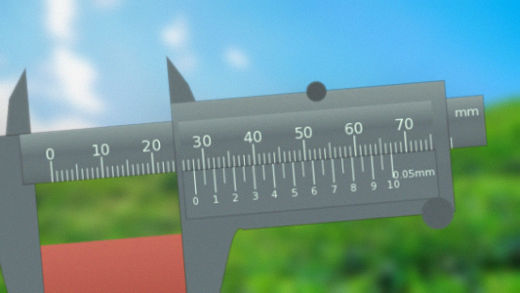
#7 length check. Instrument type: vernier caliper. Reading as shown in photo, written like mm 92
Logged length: mm 28.0
